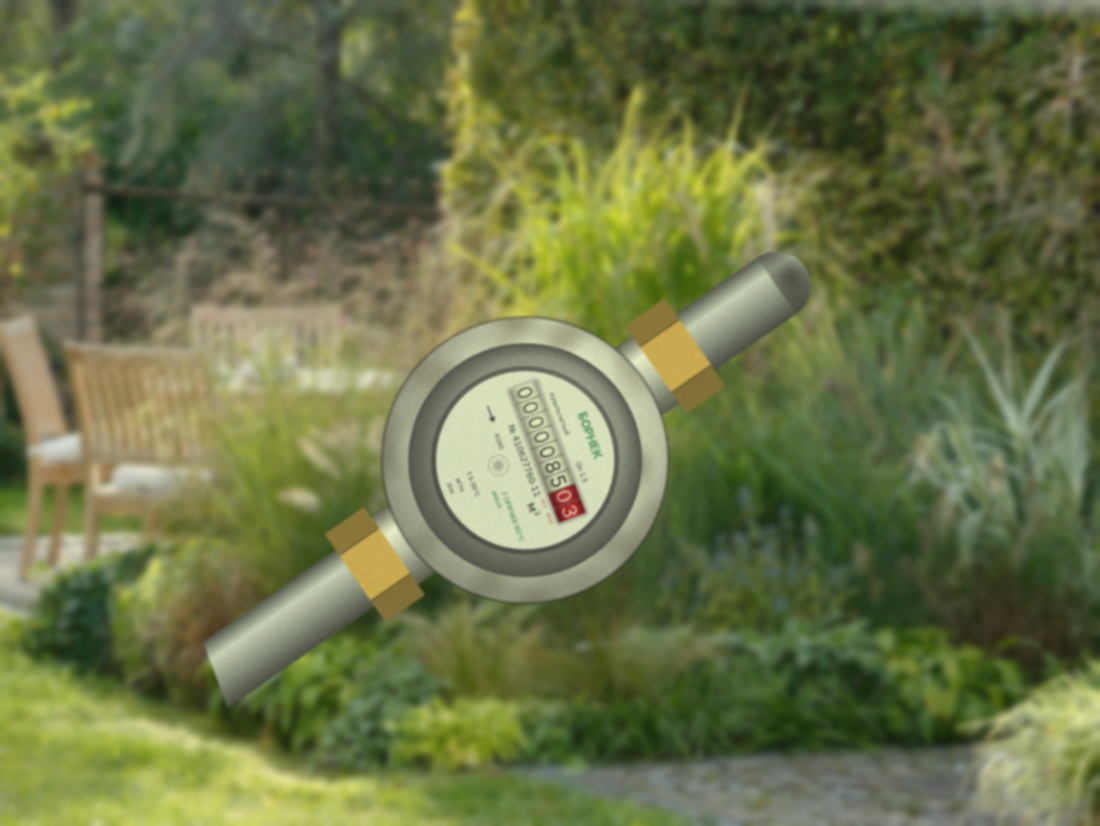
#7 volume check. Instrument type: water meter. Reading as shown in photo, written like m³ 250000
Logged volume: m³ 85.03
